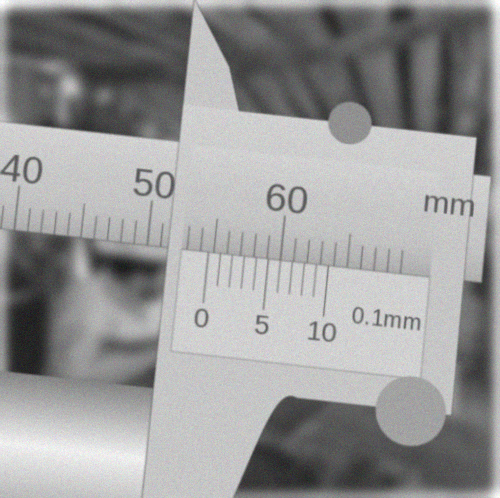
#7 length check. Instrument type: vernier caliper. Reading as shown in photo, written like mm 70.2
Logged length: mm 54.6
